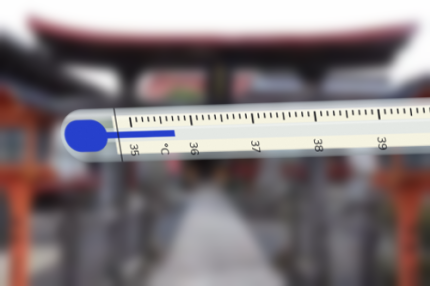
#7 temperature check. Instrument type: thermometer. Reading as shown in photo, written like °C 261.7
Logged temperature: °C 35.7
